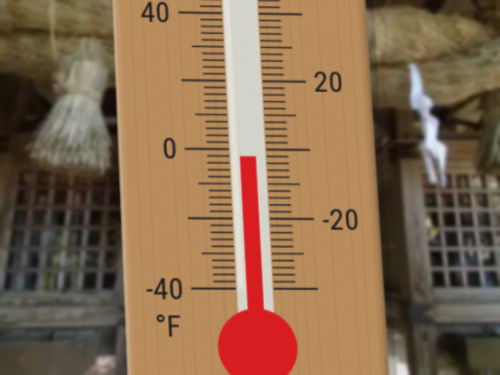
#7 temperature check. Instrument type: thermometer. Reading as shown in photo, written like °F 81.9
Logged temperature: °F -2
